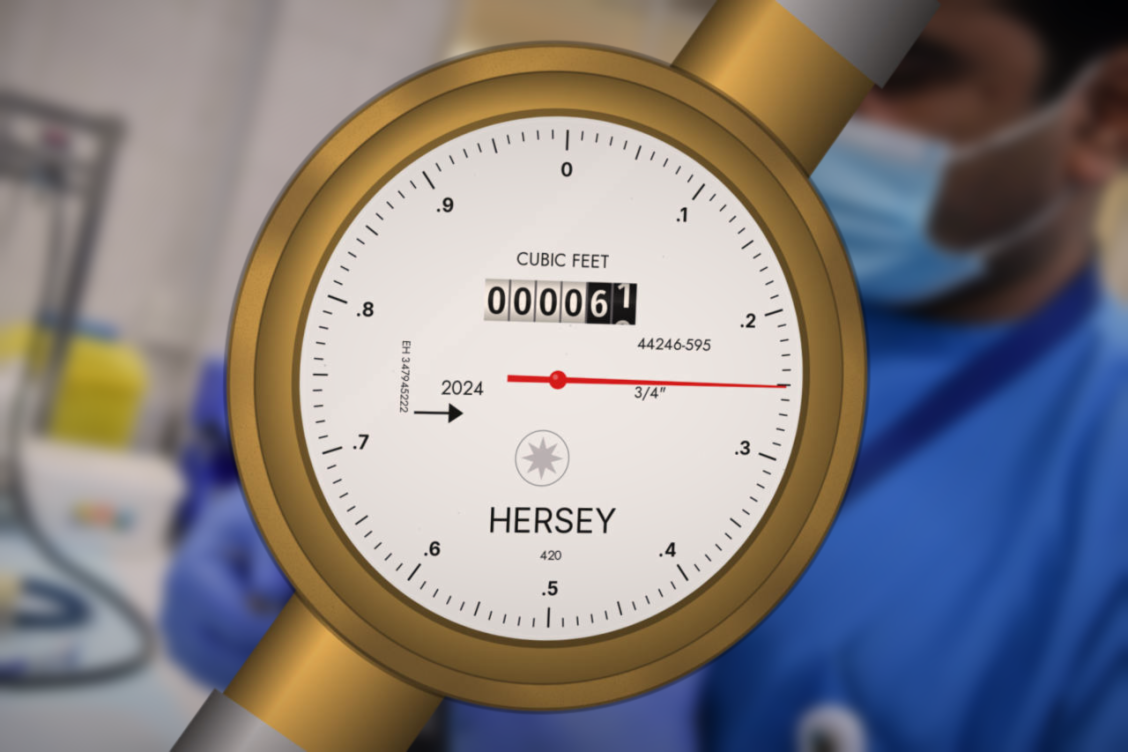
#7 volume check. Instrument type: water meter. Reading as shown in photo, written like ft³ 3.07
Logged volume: ft³ 61.25
